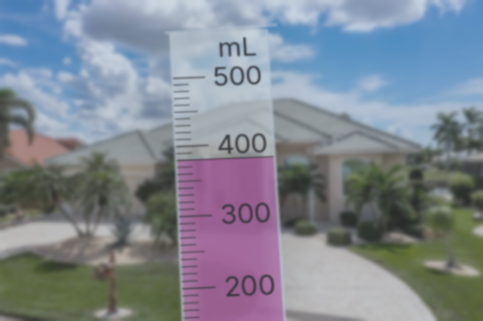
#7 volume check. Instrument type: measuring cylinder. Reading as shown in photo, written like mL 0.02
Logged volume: mL 380
